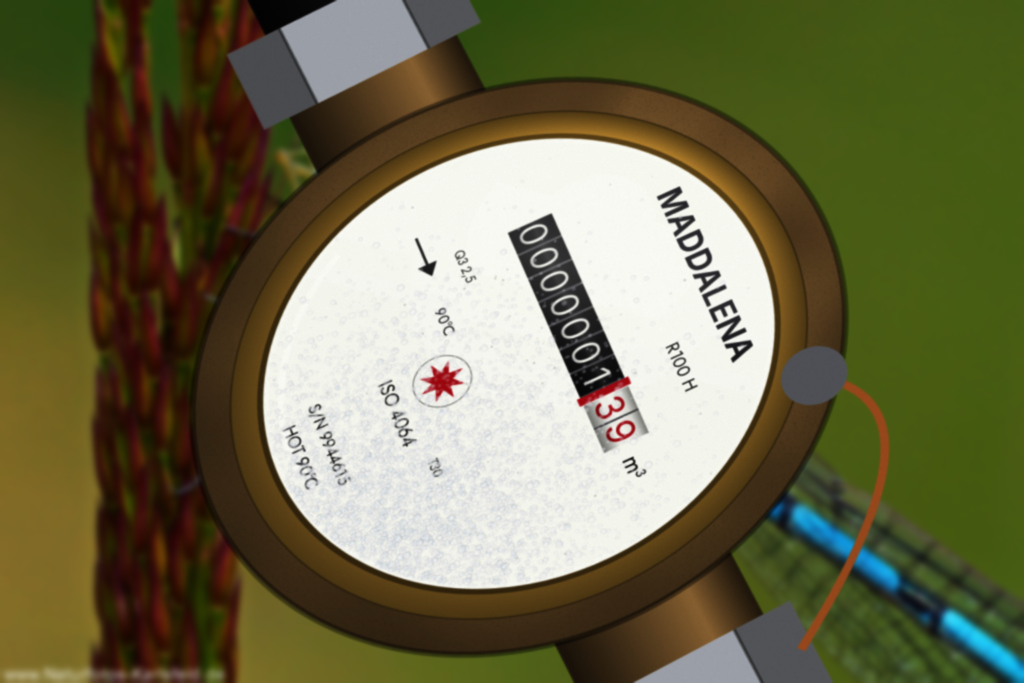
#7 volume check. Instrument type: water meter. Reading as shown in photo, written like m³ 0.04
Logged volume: m³ 1.39
